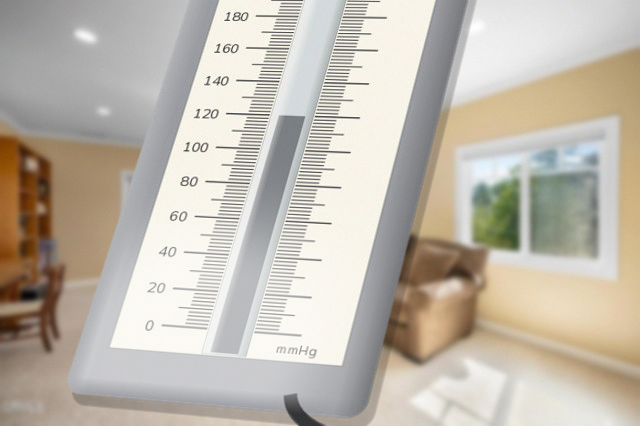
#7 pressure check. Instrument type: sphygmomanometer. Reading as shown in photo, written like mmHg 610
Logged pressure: mmHg 120
